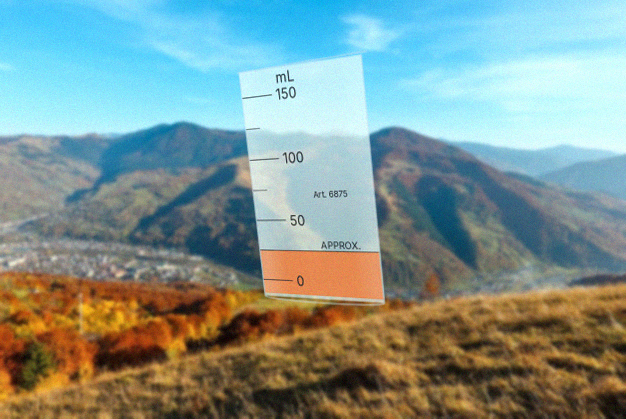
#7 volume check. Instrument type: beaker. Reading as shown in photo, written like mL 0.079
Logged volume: mL 25
